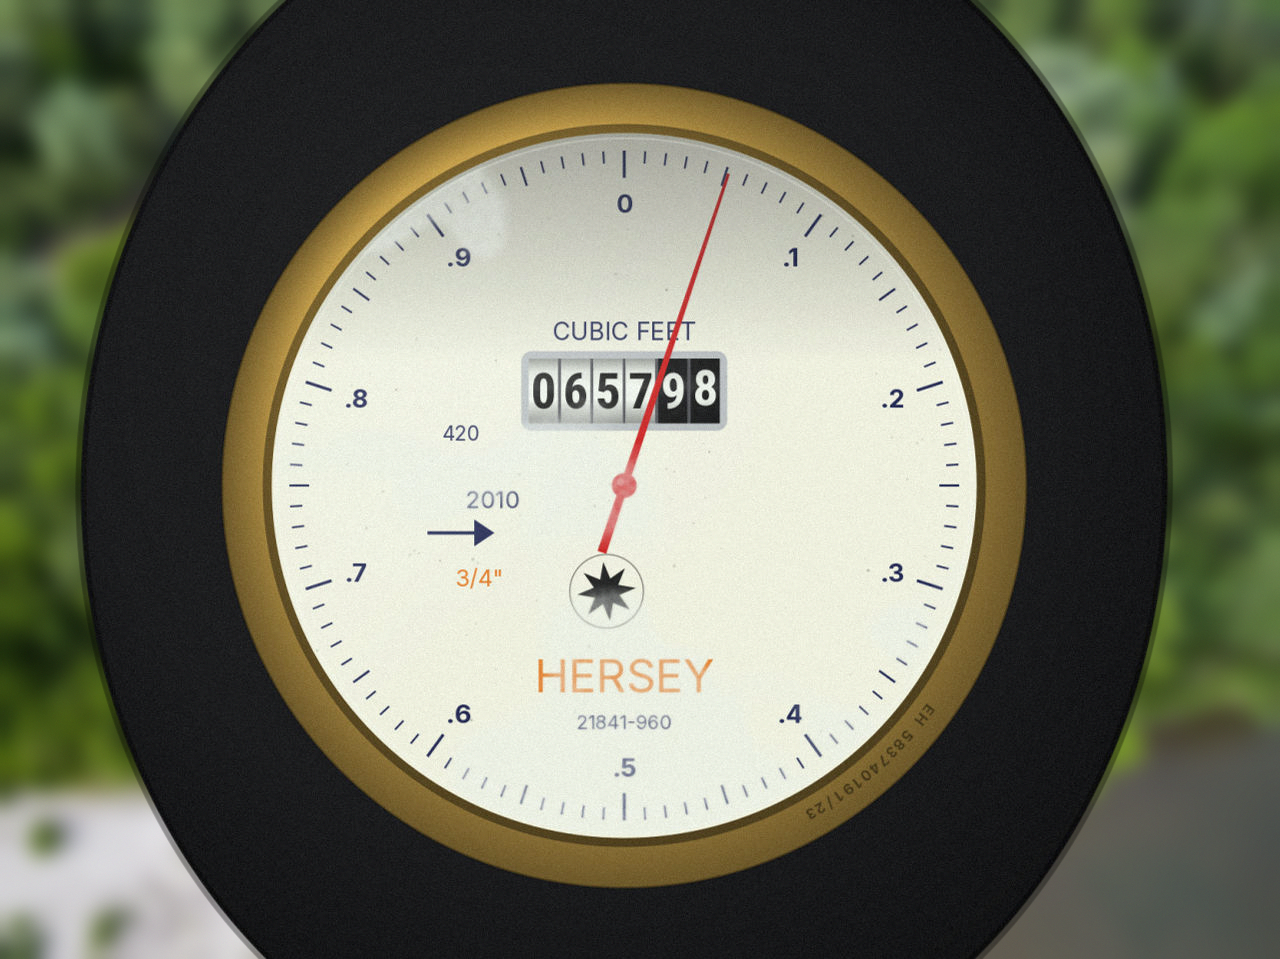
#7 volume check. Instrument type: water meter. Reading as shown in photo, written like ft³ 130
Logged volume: ft³ 65798.05
